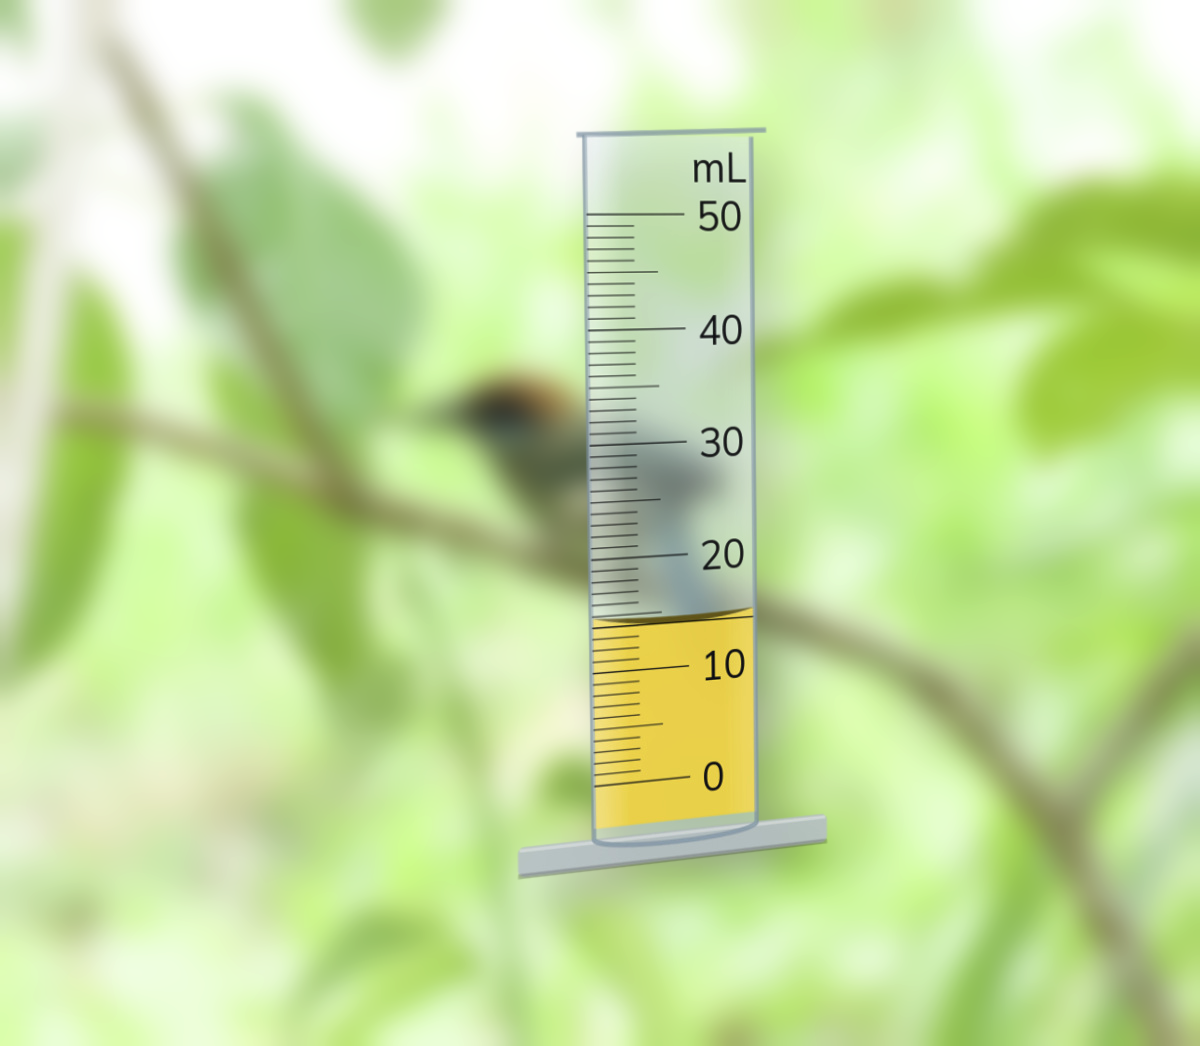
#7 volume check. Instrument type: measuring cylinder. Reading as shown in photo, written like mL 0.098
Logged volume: mL 14
